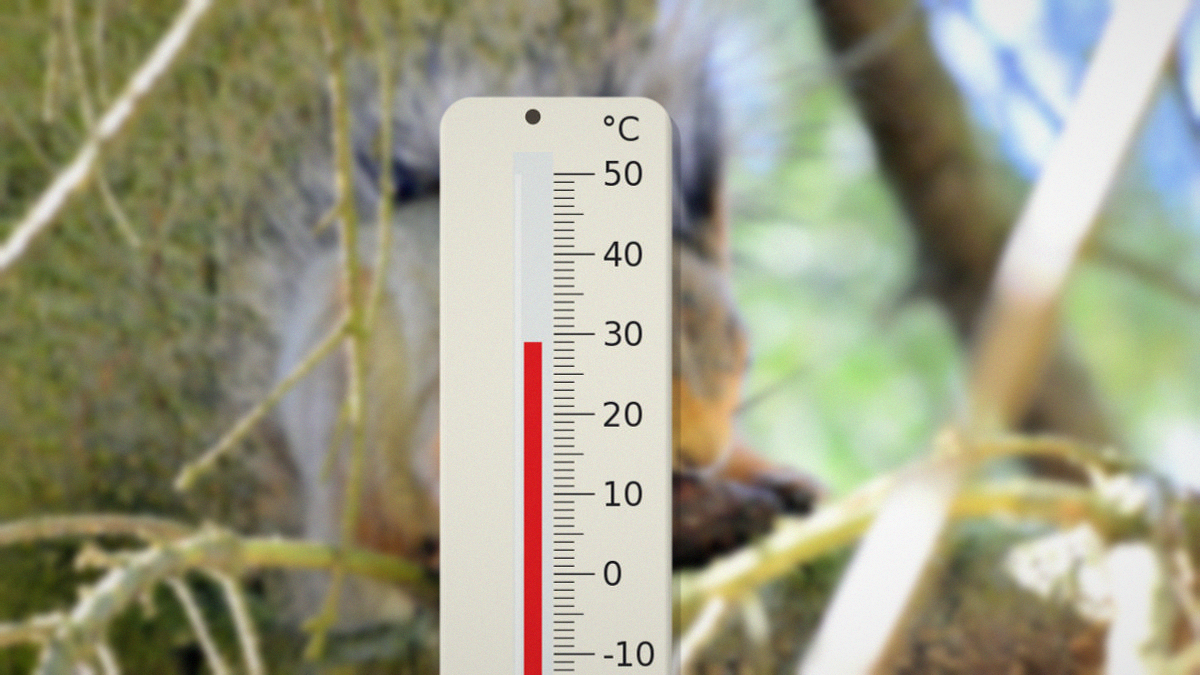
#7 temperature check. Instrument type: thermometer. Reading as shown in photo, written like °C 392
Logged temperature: °C 29
